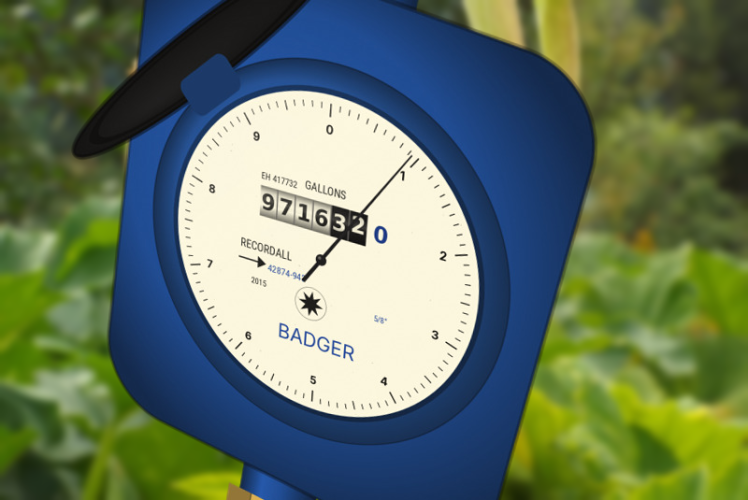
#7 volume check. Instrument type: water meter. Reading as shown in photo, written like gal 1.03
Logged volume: gal 9716320.9
